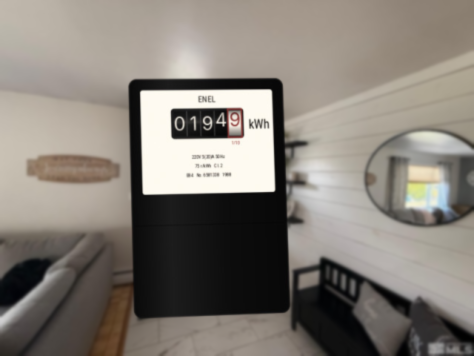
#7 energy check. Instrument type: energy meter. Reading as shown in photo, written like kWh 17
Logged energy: kWh 194.9
